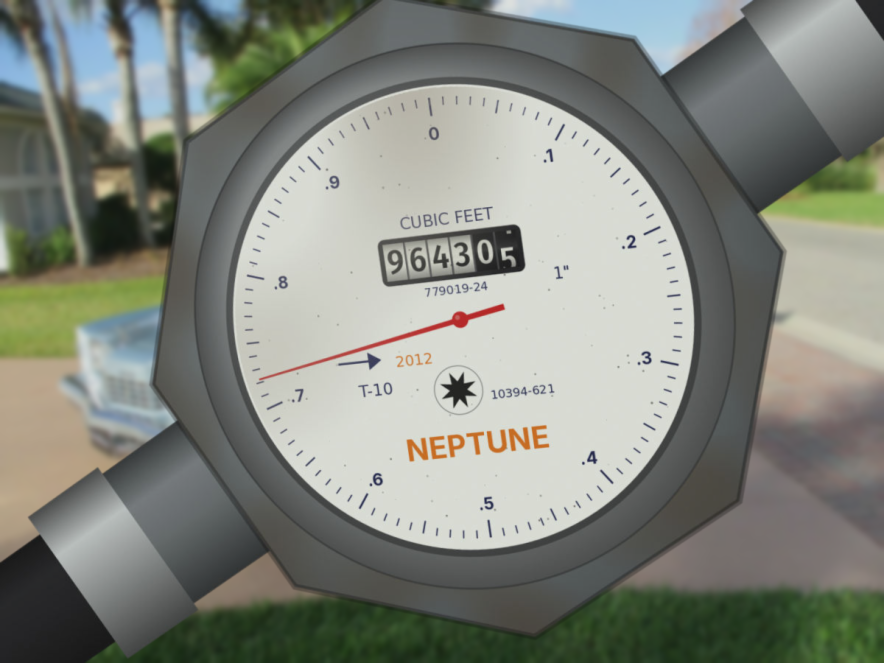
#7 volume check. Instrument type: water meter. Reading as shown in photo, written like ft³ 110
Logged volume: ft³ 964304.72
